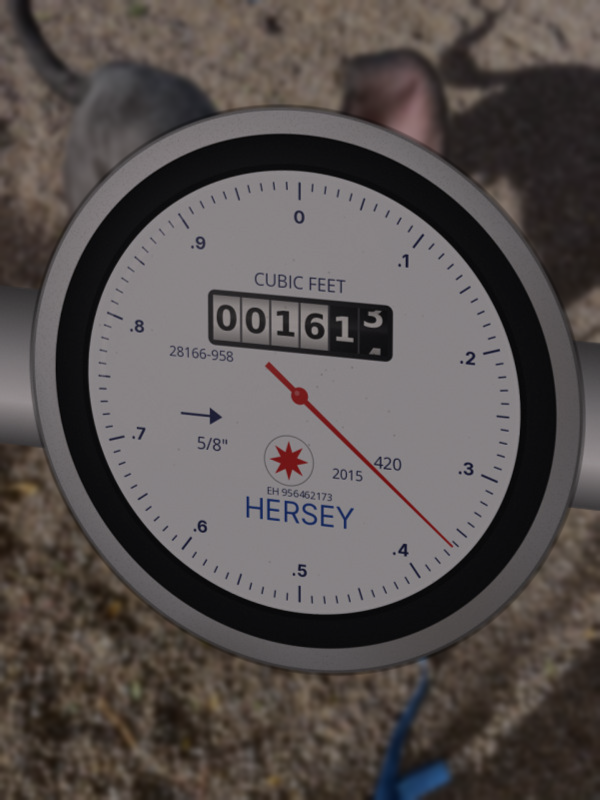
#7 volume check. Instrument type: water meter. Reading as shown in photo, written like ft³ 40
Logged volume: ft³ 1613.36
